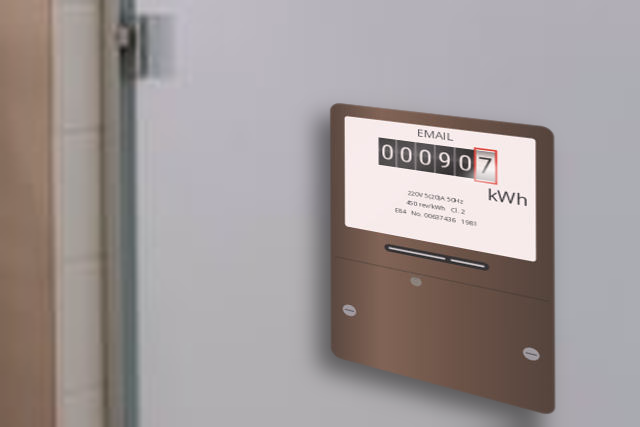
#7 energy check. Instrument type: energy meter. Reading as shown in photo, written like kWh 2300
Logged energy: kWh 90.7
